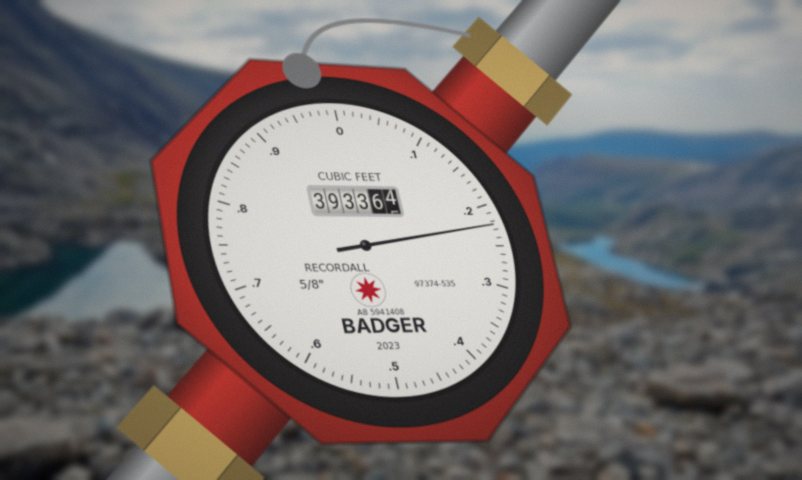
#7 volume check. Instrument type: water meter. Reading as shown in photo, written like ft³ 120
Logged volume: ft³ 393364.22
